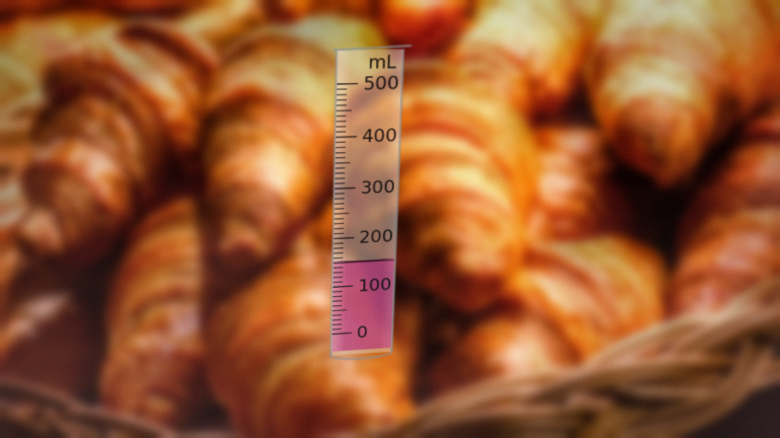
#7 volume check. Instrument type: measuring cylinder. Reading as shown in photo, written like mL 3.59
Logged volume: mL 150
